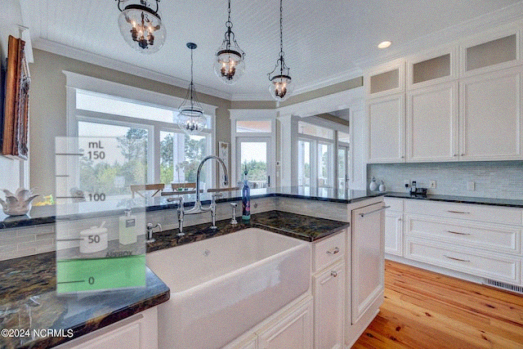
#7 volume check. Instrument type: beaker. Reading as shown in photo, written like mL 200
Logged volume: mL 25
